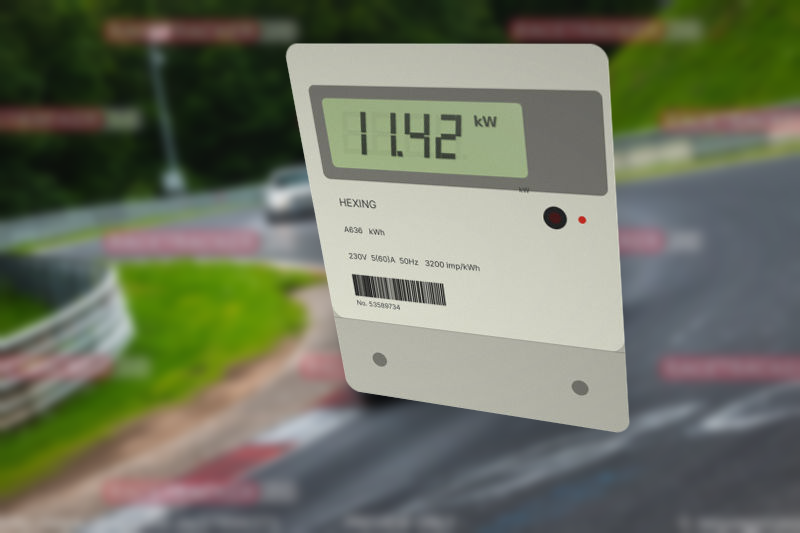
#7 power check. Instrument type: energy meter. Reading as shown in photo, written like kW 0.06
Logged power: kW 11.42
